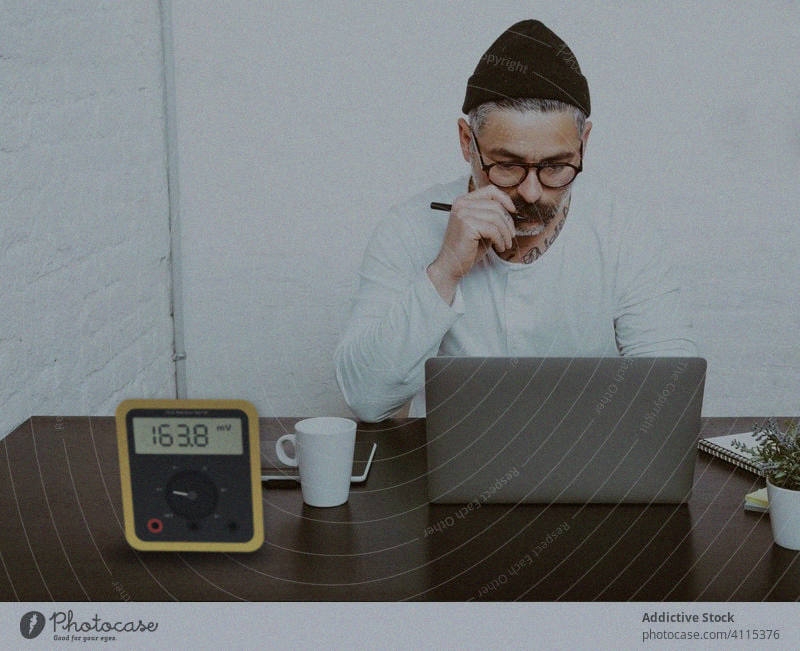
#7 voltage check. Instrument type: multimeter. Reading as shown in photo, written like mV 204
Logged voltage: mV 163.8
